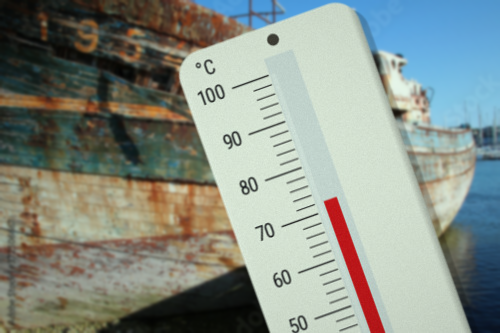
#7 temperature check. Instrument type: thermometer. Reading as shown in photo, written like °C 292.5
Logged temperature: °C 72
